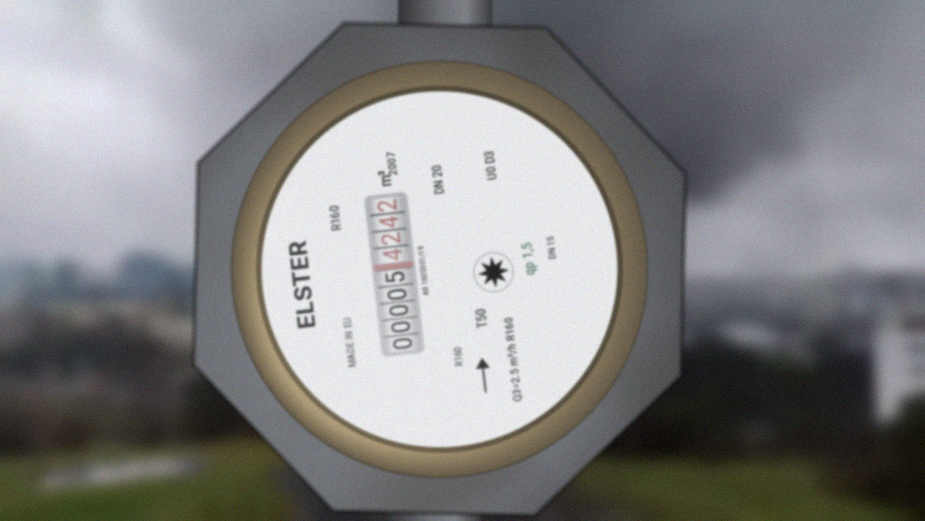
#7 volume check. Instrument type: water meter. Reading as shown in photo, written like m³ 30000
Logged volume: m³ 5.4242
